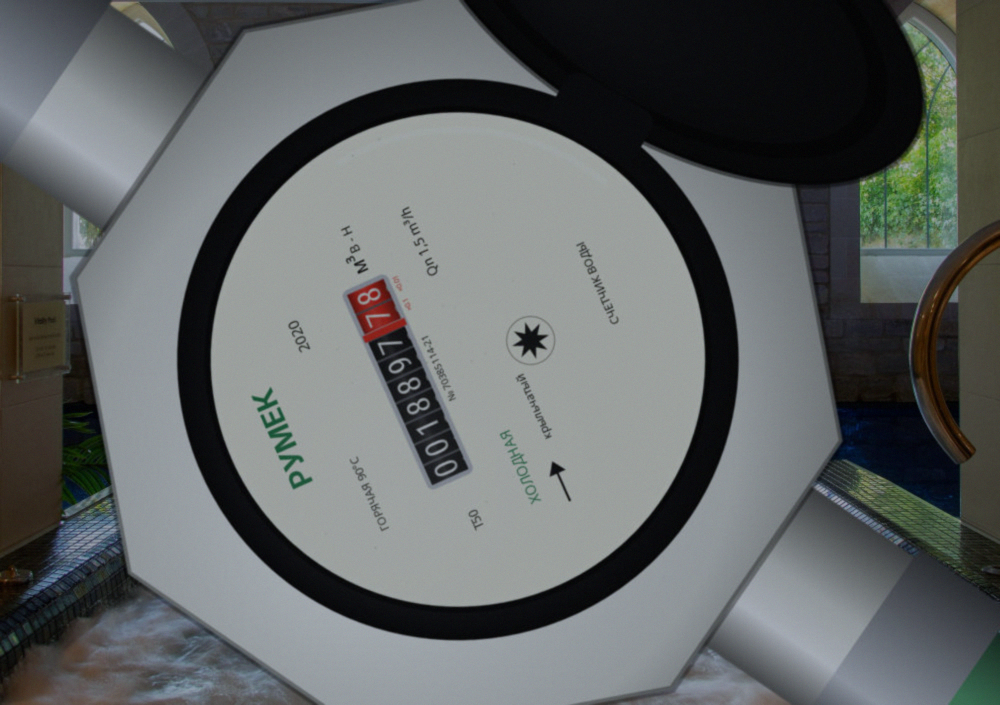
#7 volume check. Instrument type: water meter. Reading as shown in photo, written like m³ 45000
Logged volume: m³ 18897.78
